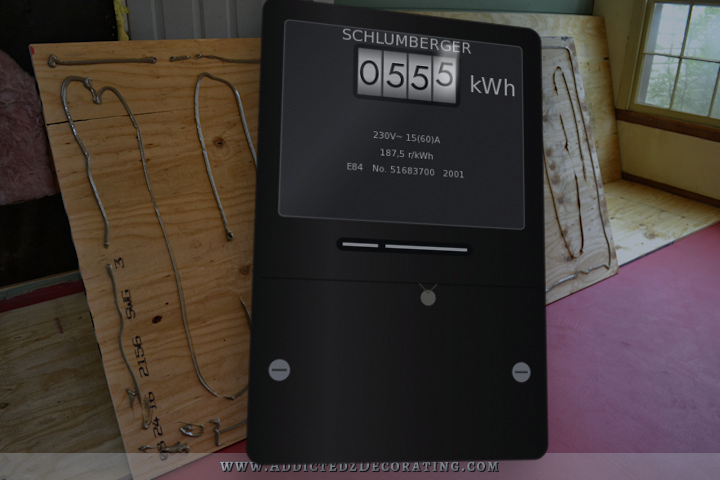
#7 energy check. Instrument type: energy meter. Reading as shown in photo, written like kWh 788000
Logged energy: kWh 555
